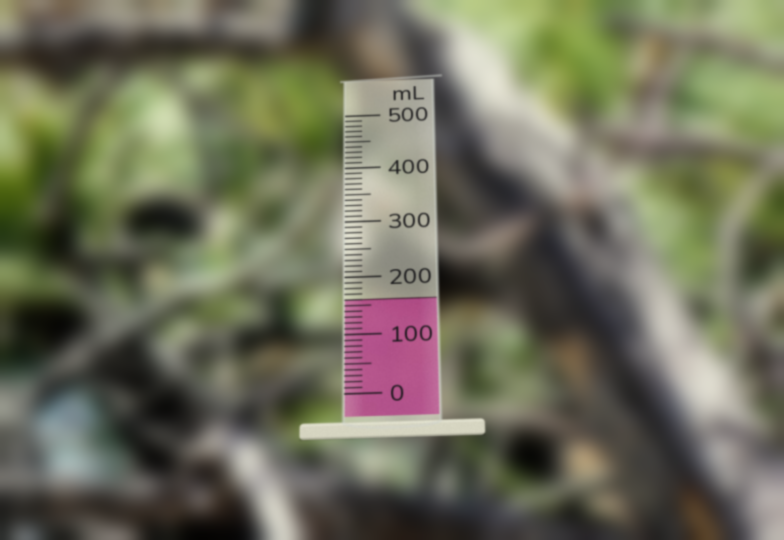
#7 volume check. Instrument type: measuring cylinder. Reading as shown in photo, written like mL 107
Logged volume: mL 160
